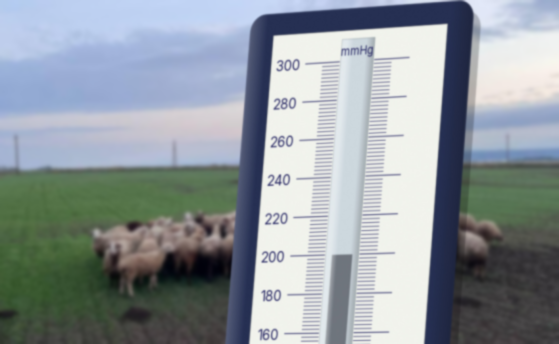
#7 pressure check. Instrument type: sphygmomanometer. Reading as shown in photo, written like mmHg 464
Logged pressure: mmHg 200
